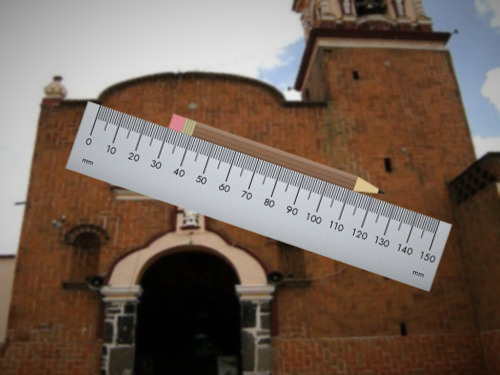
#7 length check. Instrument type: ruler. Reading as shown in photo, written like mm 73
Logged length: mm 95
